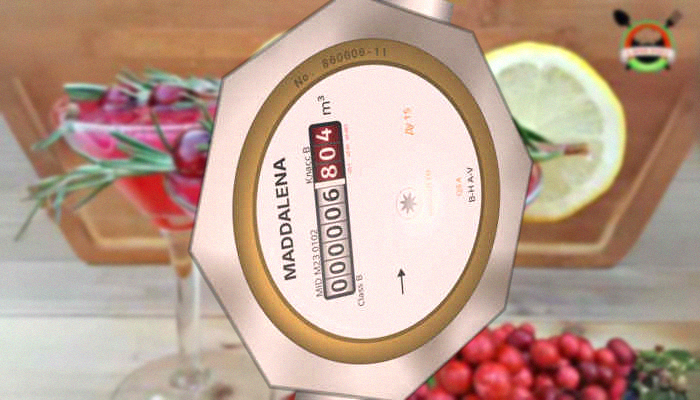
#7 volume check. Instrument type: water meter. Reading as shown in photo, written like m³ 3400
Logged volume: m³ 6.804
